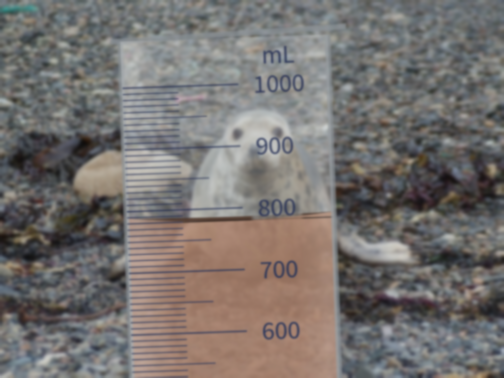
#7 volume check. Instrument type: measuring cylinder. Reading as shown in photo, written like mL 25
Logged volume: mL 780
